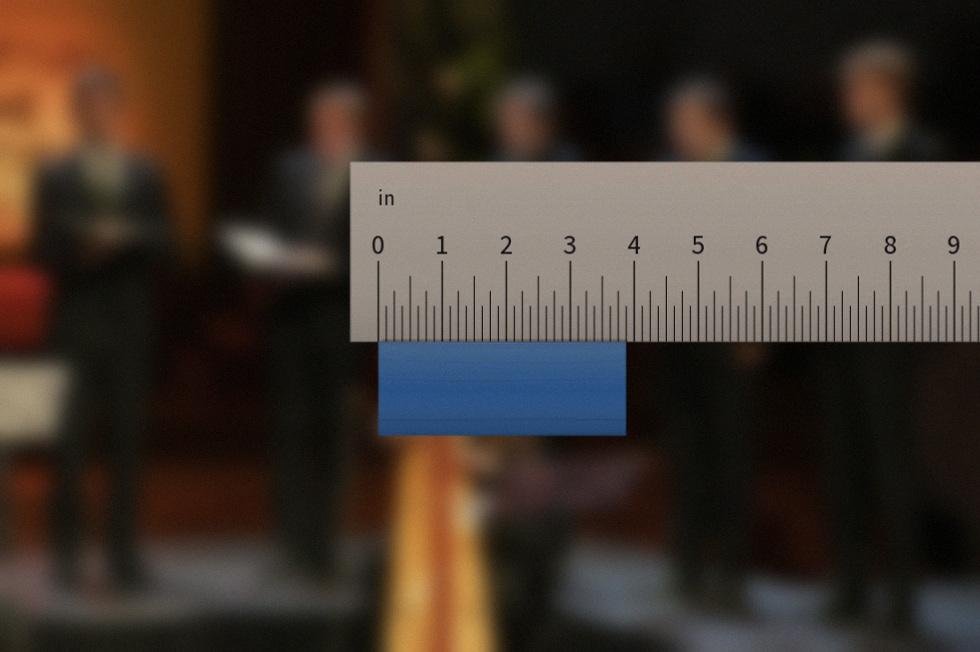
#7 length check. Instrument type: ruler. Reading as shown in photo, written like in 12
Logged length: in 3.875
